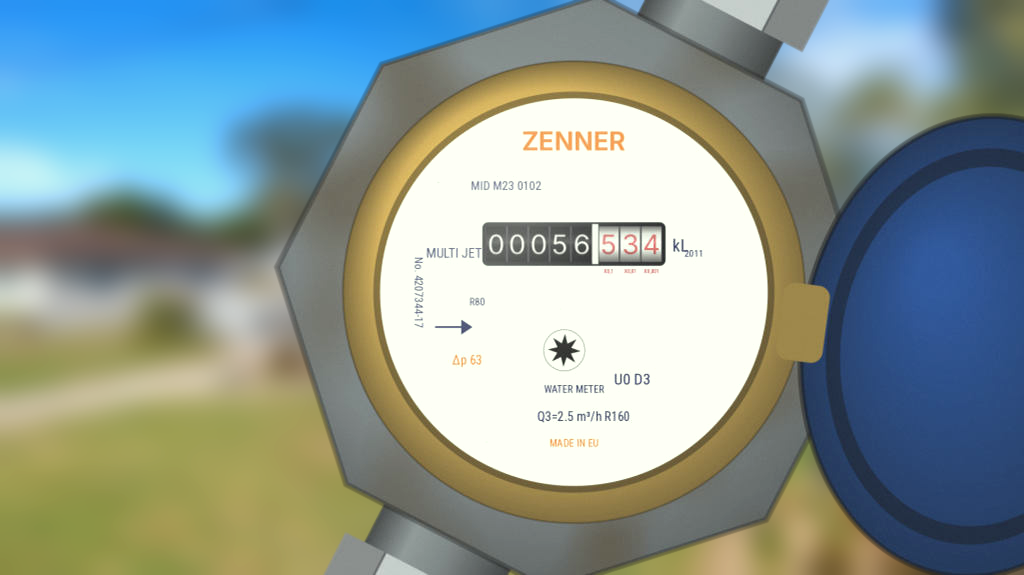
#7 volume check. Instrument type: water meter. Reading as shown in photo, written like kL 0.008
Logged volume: kL 56.534
